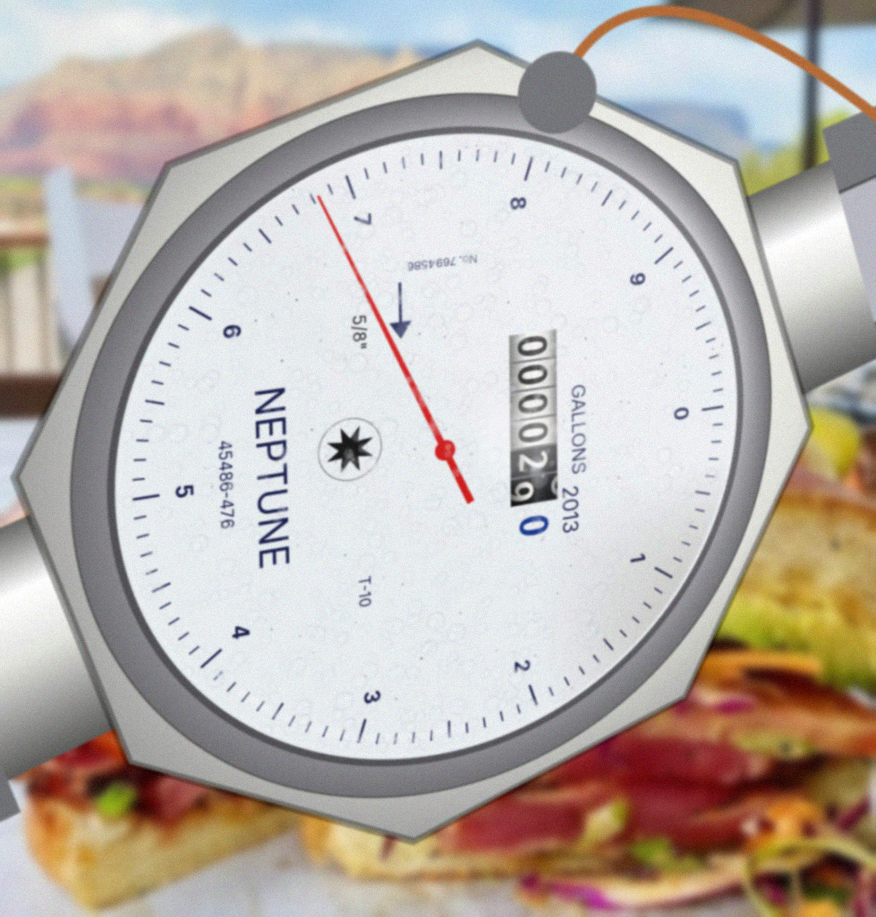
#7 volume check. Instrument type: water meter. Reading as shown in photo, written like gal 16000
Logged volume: gal 286.8
